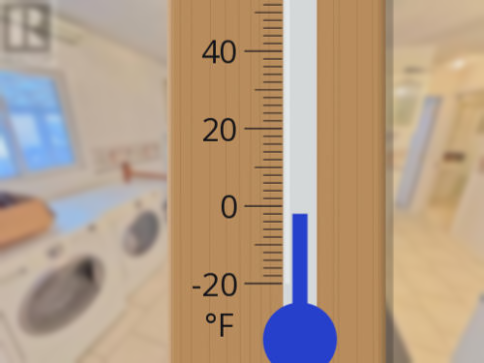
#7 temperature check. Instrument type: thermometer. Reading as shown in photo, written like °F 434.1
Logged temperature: °F -2
